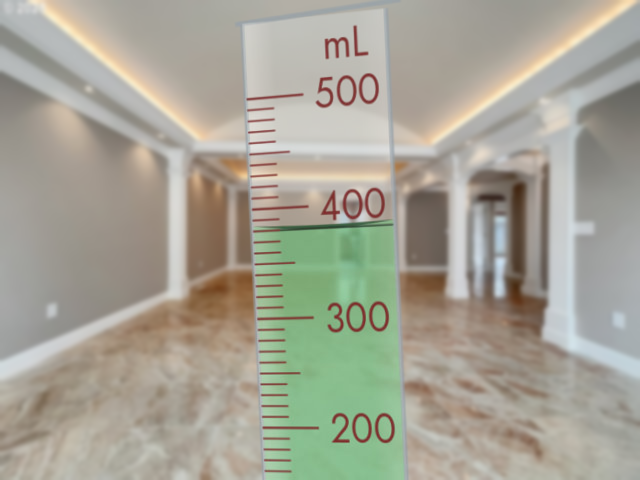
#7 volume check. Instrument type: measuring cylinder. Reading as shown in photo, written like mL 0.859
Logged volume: mL 380
